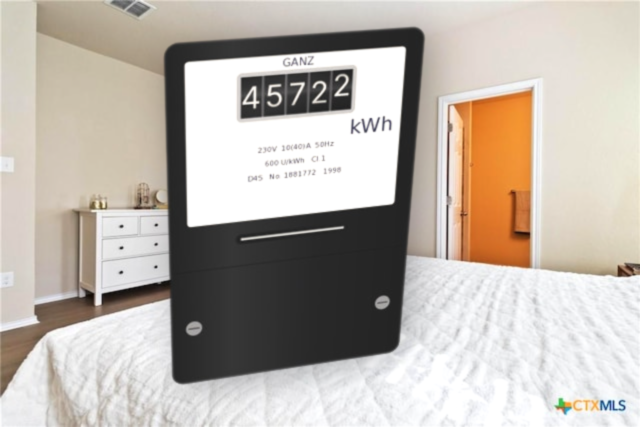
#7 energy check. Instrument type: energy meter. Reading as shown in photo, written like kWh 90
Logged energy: kWh 45722
